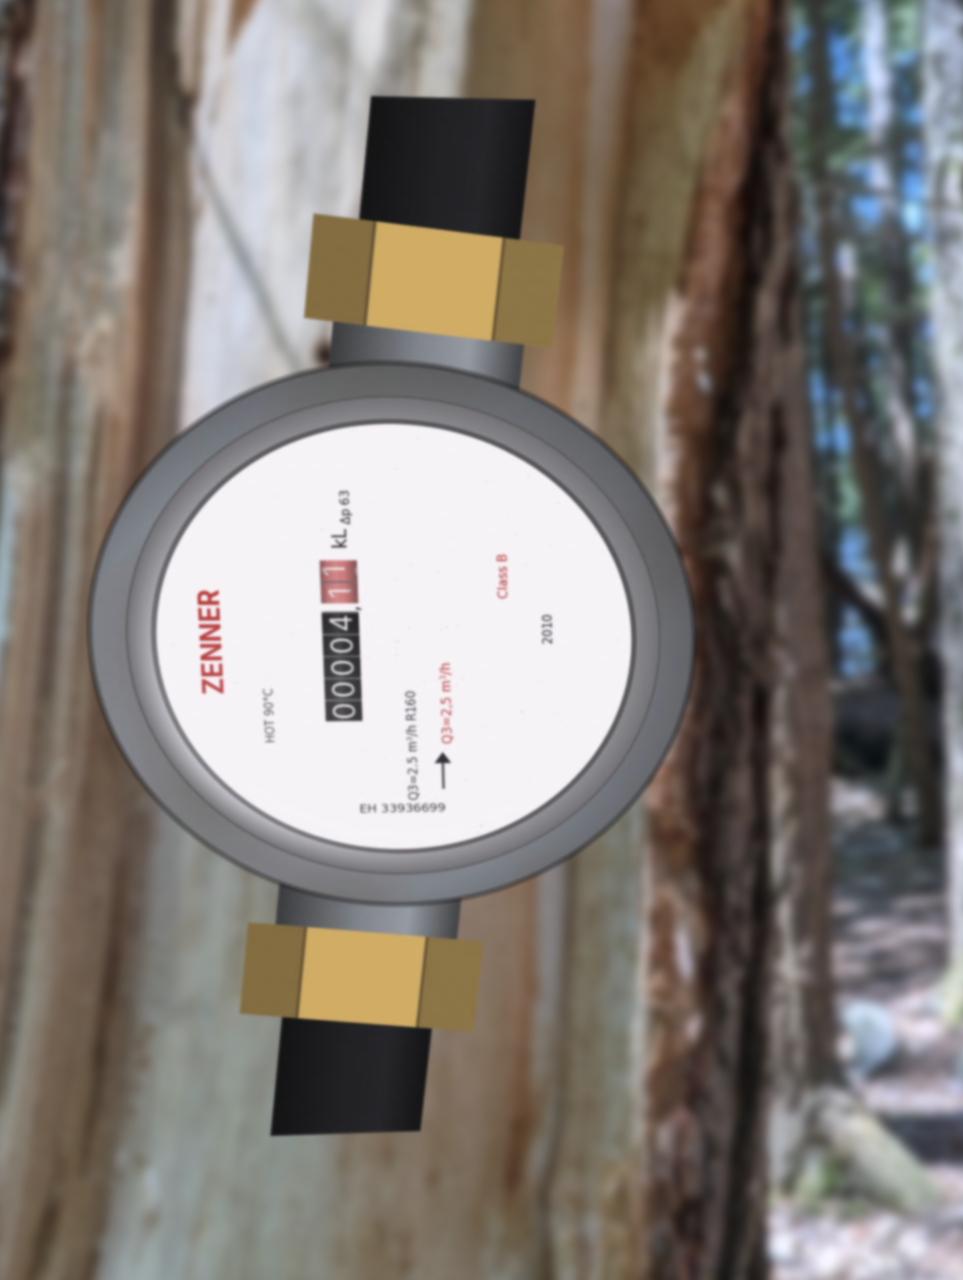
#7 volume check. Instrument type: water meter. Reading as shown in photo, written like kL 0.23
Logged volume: kL 4.11
